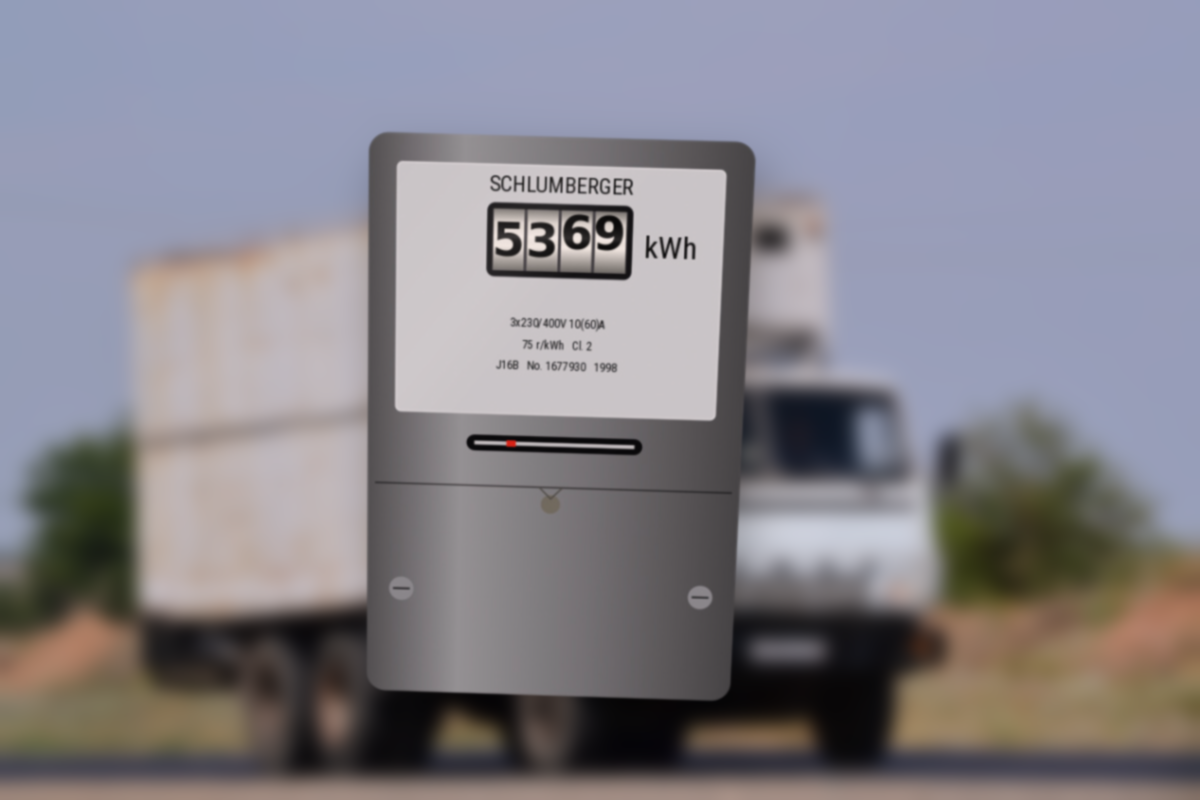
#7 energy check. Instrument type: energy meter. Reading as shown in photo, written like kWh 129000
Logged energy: kWh 5369
